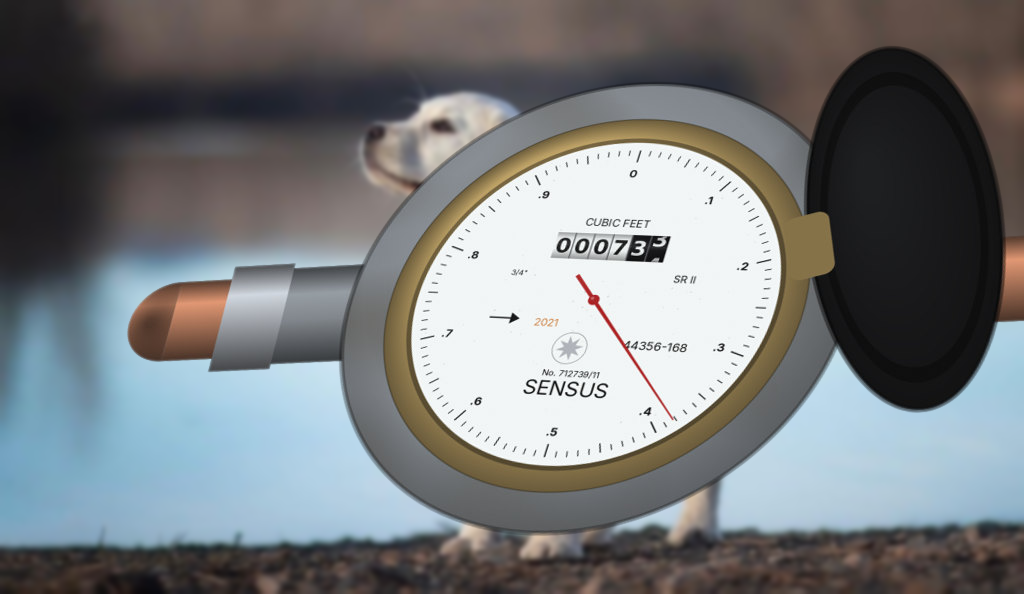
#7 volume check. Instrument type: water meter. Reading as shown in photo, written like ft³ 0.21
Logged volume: ft³ 733.38
